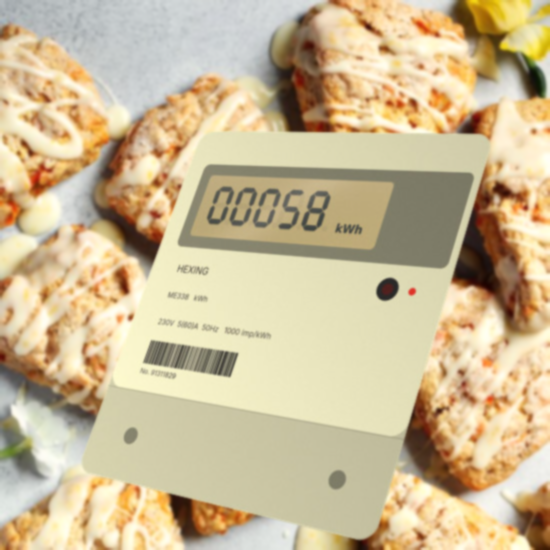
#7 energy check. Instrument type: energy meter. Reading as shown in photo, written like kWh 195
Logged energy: kWh 58
